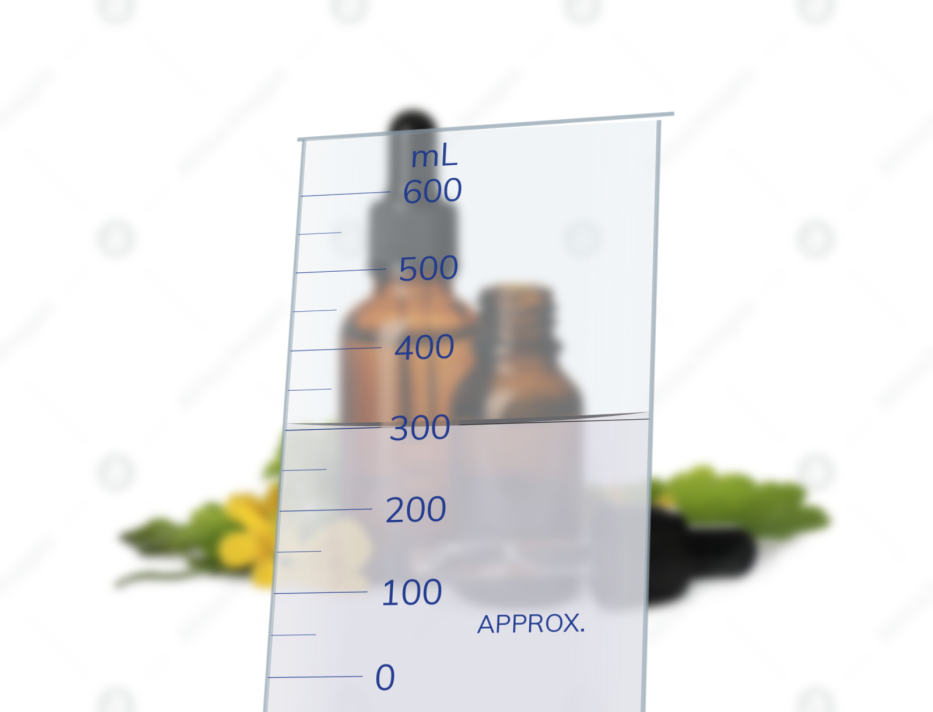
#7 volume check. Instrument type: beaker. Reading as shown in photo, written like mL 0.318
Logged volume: mL 300
